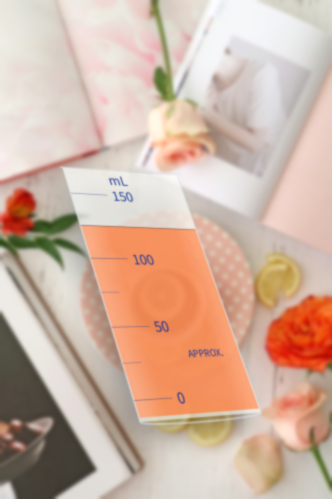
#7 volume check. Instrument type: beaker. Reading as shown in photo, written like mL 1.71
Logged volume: mL 125
